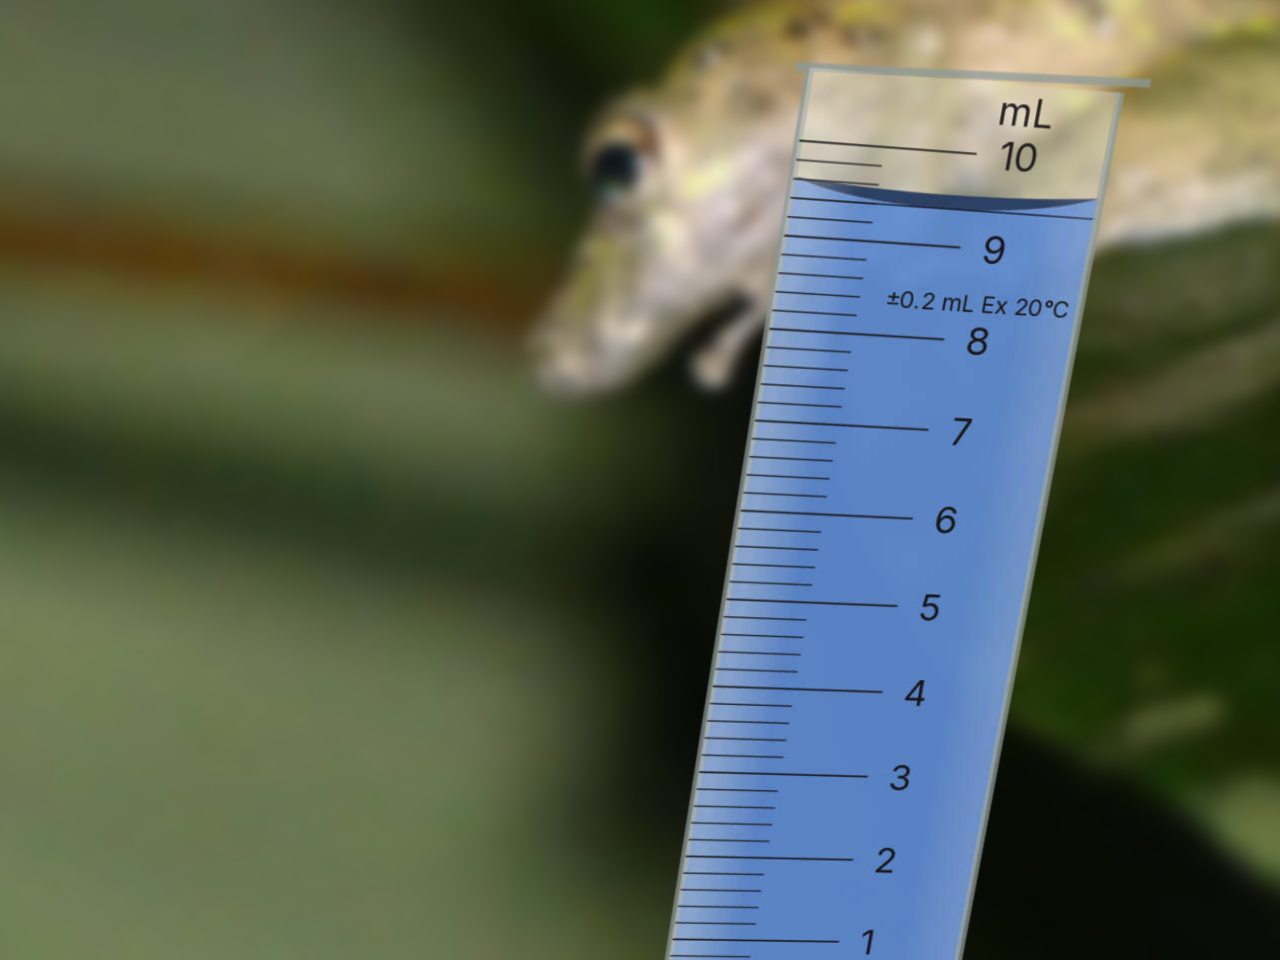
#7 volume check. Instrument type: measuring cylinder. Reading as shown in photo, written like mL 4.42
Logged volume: mL 9.4
